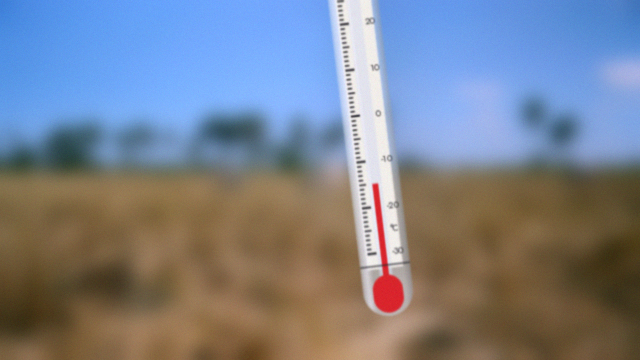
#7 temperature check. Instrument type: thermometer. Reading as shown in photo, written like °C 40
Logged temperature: °C -15
